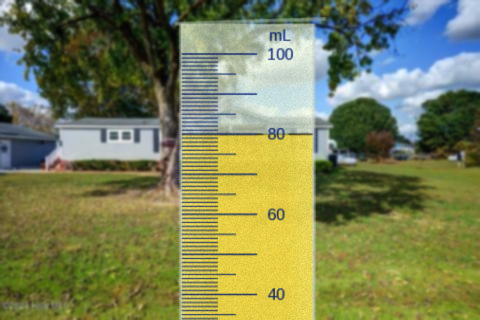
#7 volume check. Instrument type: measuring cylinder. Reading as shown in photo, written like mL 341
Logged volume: mL 80
